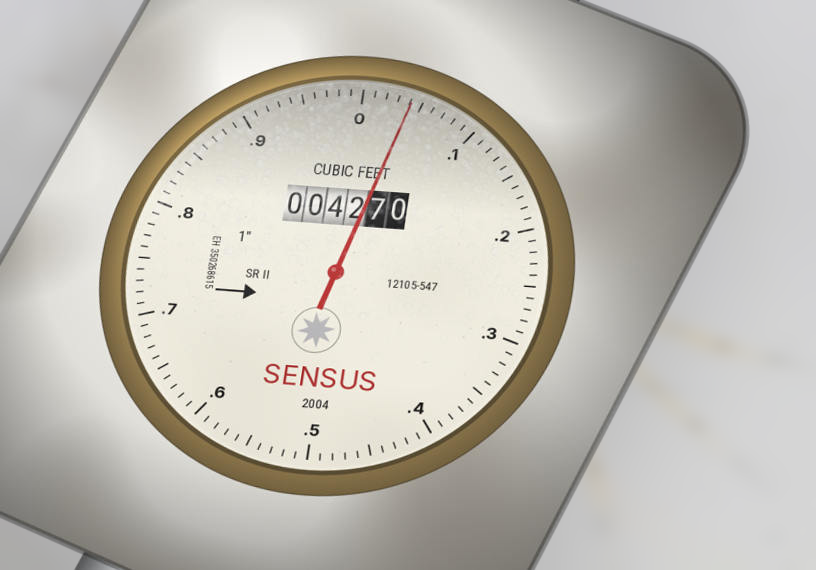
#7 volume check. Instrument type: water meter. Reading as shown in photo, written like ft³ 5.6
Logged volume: ft³ 4270.04
